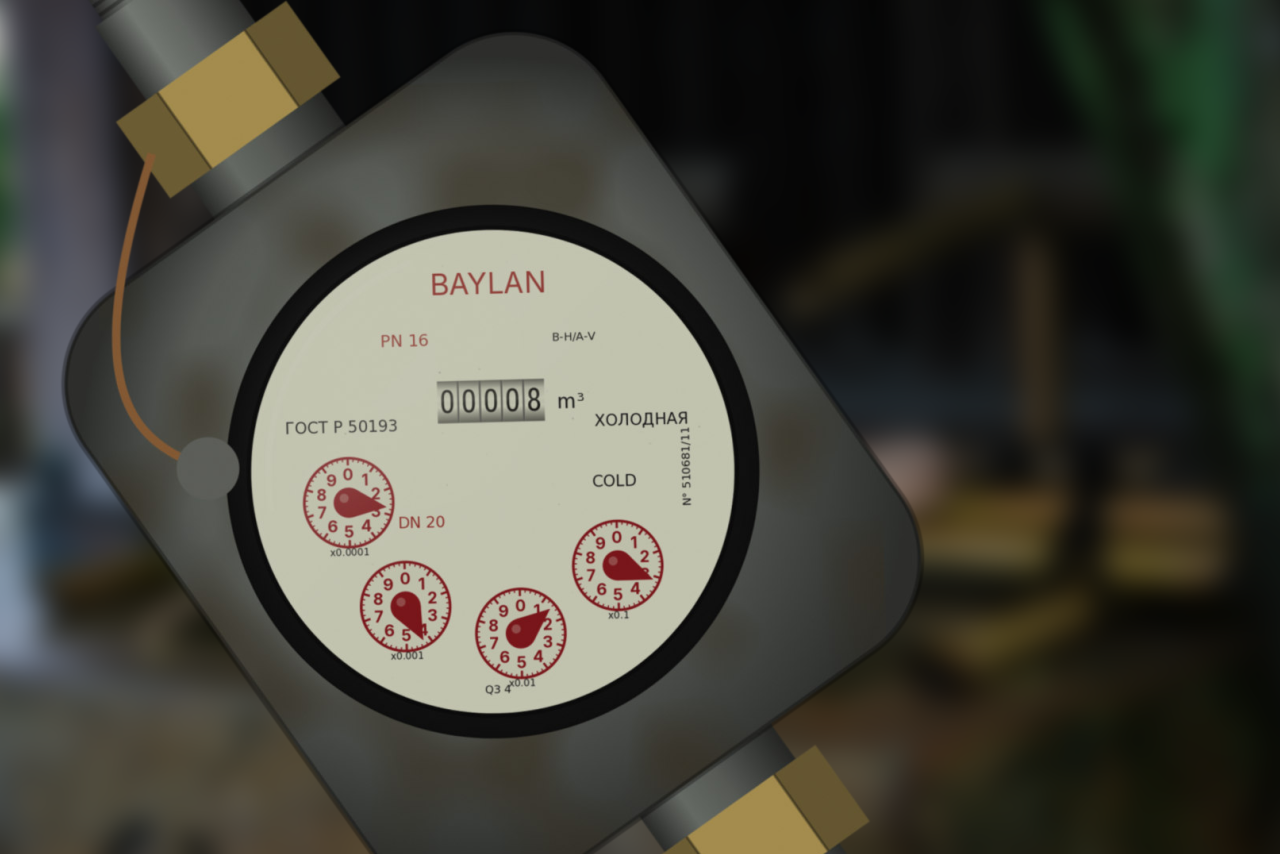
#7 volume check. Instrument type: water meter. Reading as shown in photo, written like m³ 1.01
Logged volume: m³ 8.3142
